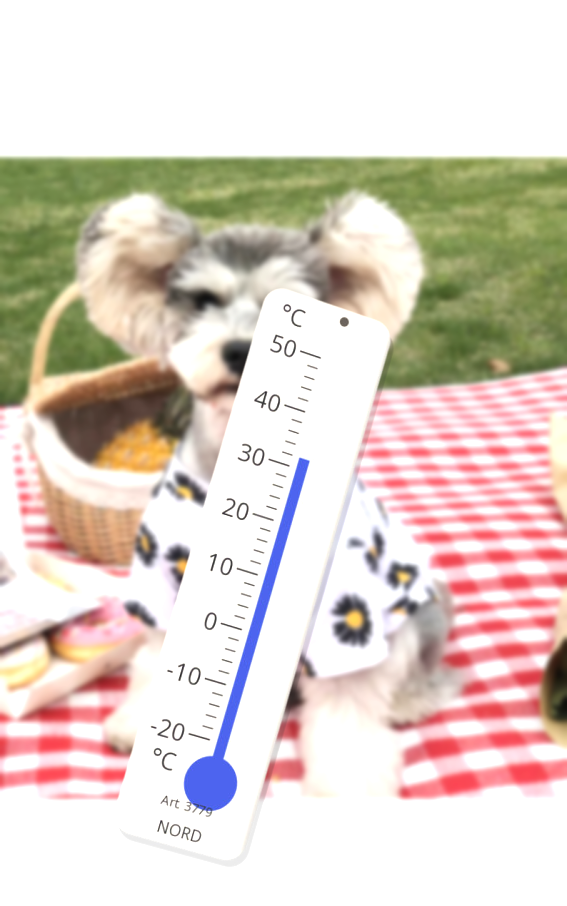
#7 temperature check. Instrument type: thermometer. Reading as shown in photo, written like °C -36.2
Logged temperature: °C 32
